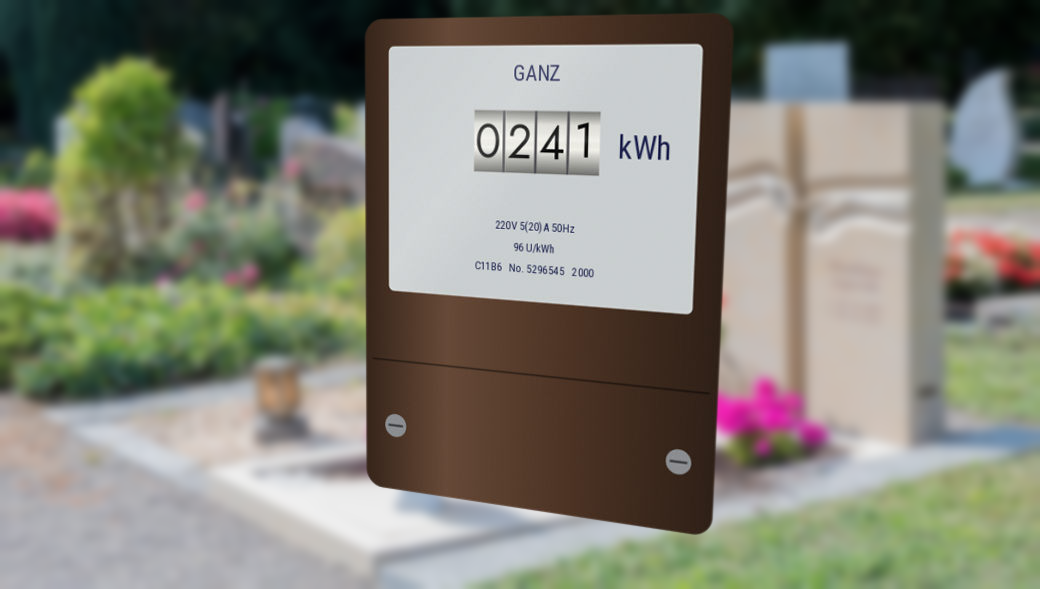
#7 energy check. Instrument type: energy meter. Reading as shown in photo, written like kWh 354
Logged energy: kWh 241
